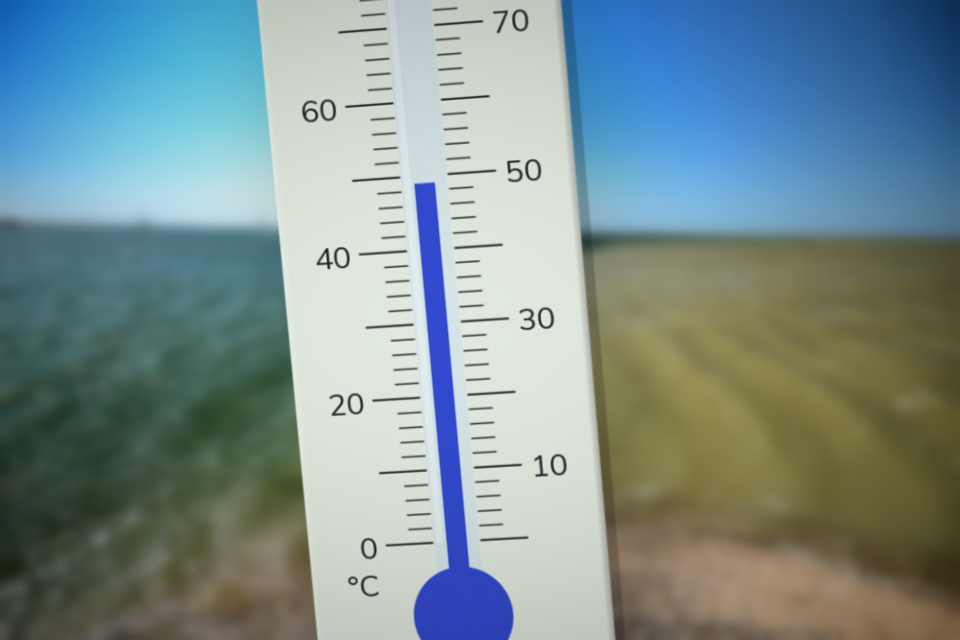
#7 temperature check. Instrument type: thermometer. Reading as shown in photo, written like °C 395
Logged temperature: °C 49
